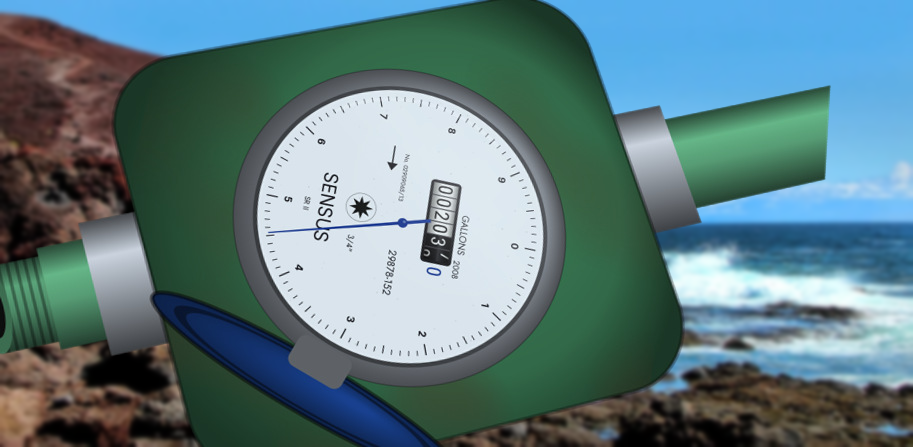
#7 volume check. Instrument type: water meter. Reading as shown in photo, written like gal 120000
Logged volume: gal 20374.5
